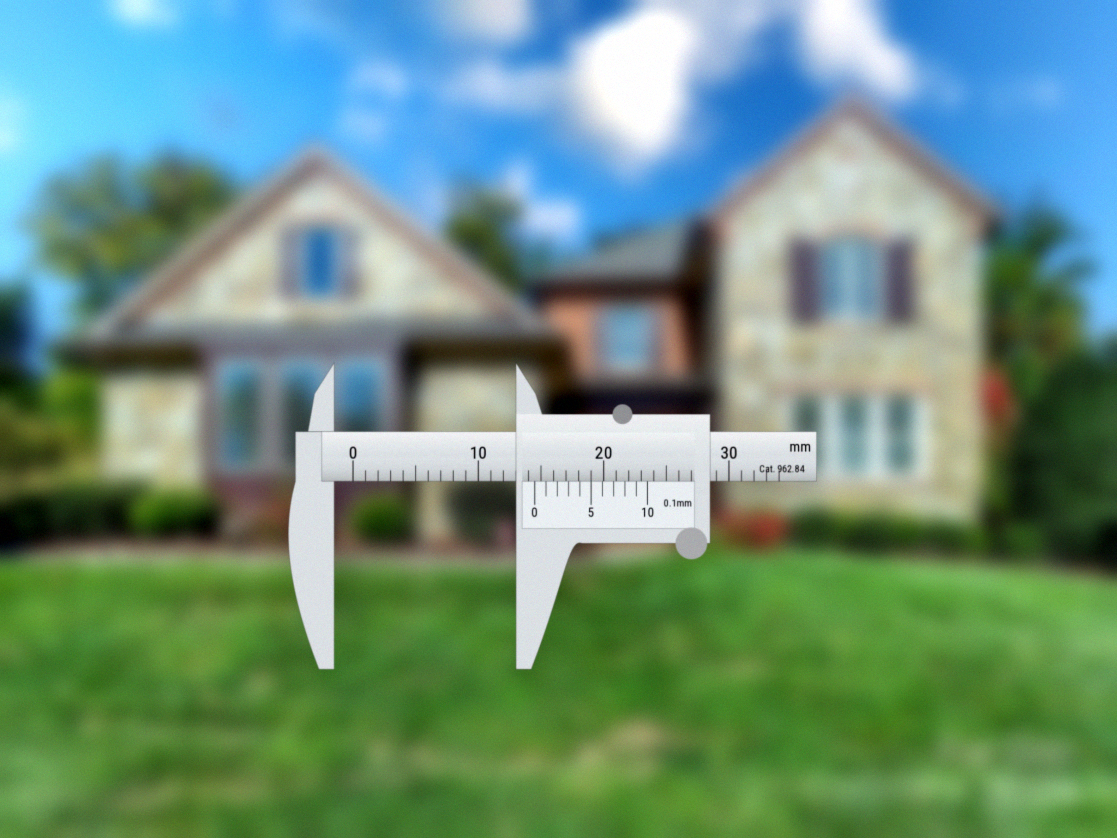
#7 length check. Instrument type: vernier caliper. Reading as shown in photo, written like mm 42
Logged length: mm 14.5
